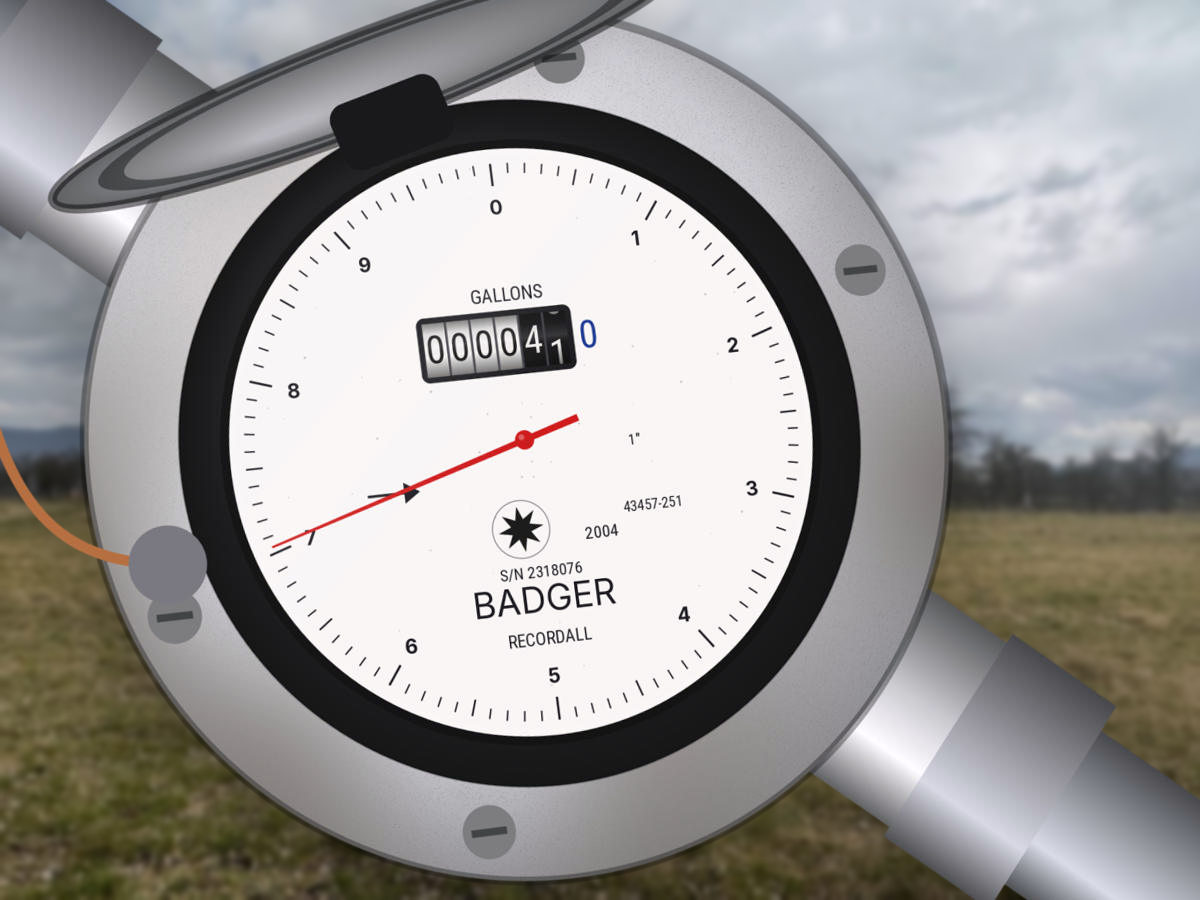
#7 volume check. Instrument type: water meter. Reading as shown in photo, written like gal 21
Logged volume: gal 407.0
